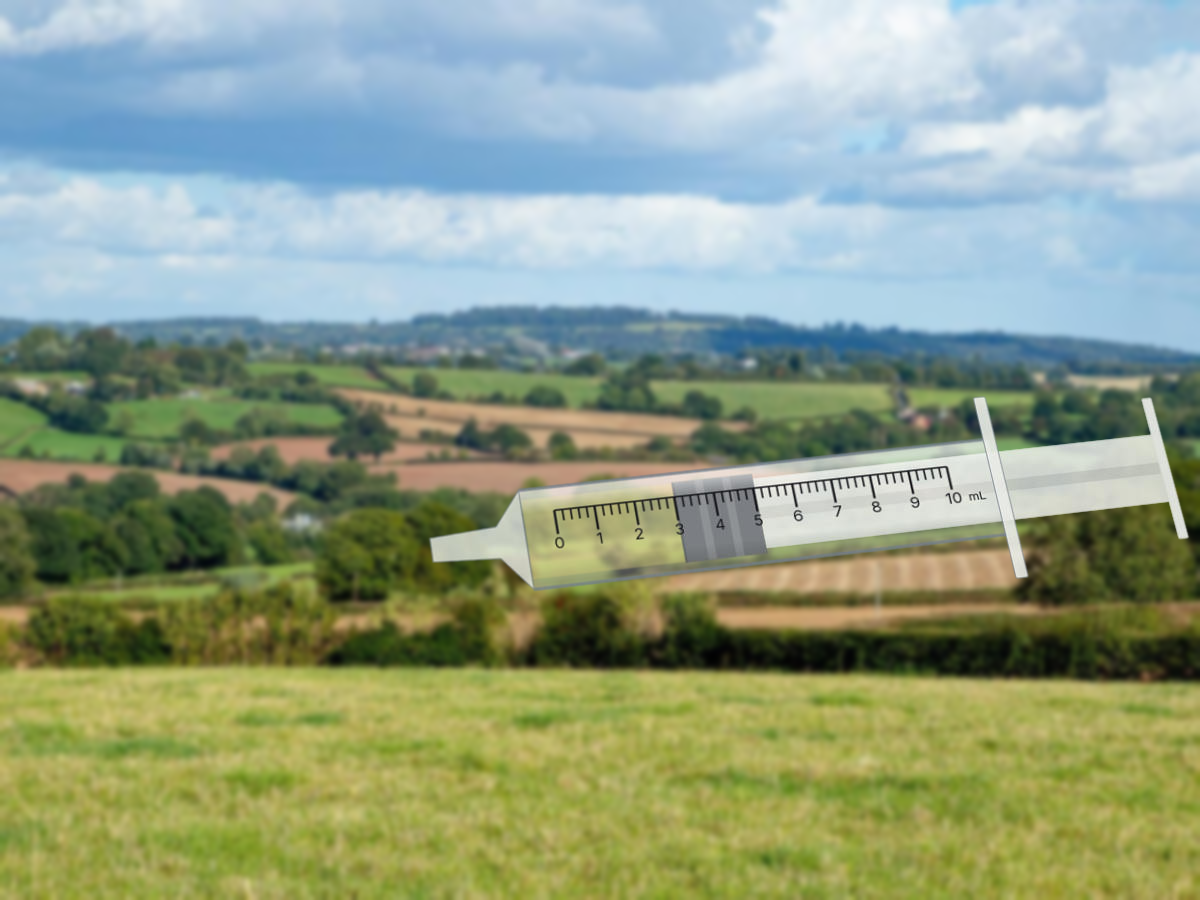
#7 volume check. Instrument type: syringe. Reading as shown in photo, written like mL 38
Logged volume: mL 3
